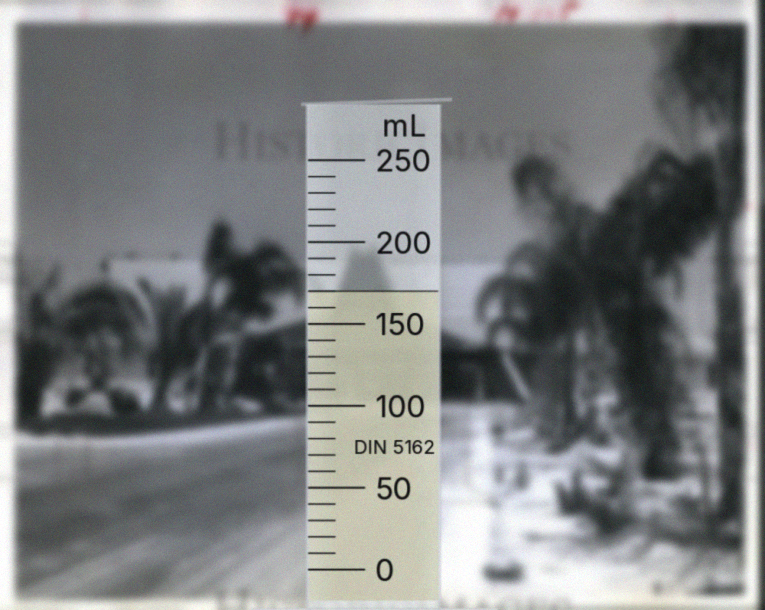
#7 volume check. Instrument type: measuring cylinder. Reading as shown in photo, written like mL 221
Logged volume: mL 170
